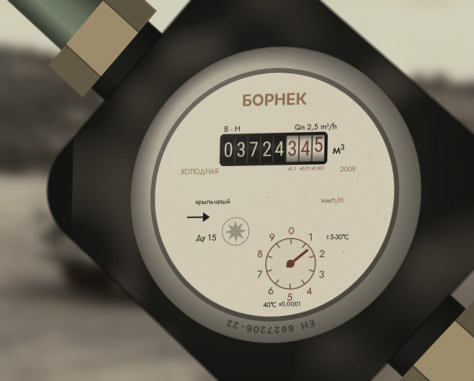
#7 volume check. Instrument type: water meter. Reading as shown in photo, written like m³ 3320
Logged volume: m³ 3724.3451
